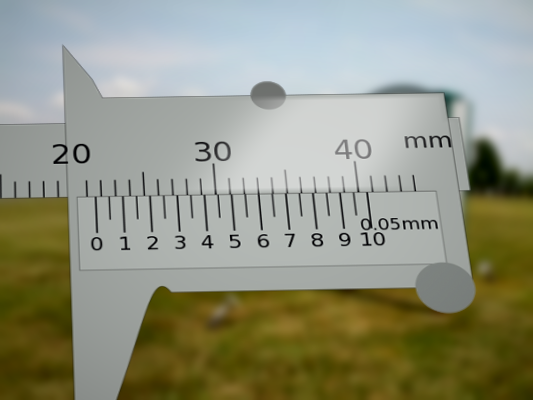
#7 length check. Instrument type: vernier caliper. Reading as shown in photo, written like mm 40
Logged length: mm 21.6
